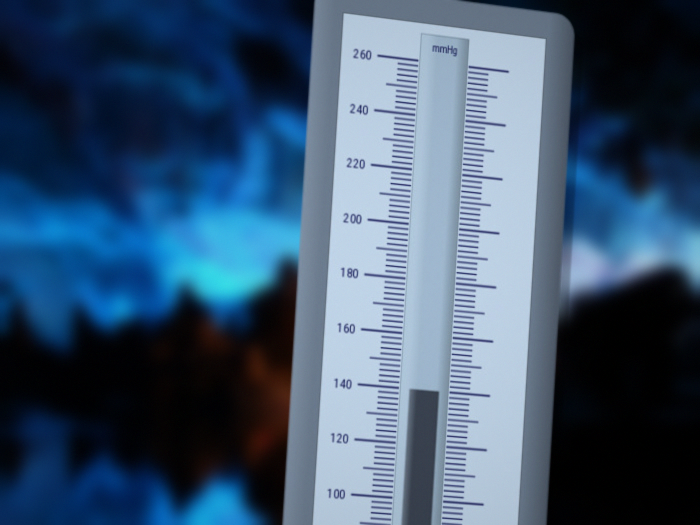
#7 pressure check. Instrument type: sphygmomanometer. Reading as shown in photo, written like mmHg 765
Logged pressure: mmHg 140
